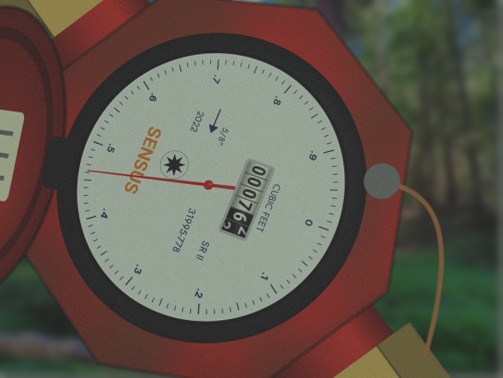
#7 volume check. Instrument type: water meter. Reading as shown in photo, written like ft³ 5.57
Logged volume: ft³ 762.46
